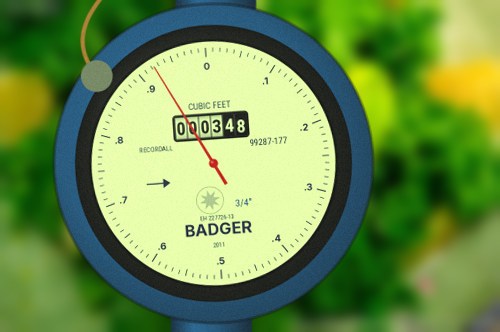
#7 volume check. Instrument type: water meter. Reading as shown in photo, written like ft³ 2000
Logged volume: ft³ 347.92
